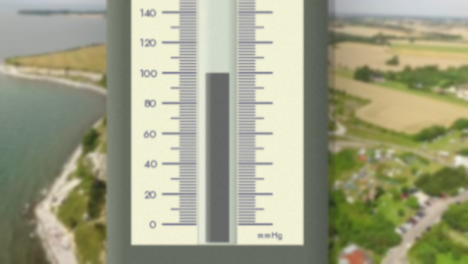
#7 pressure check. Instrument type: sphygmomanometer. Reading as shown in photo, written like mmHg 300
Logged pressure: mmHg 100
